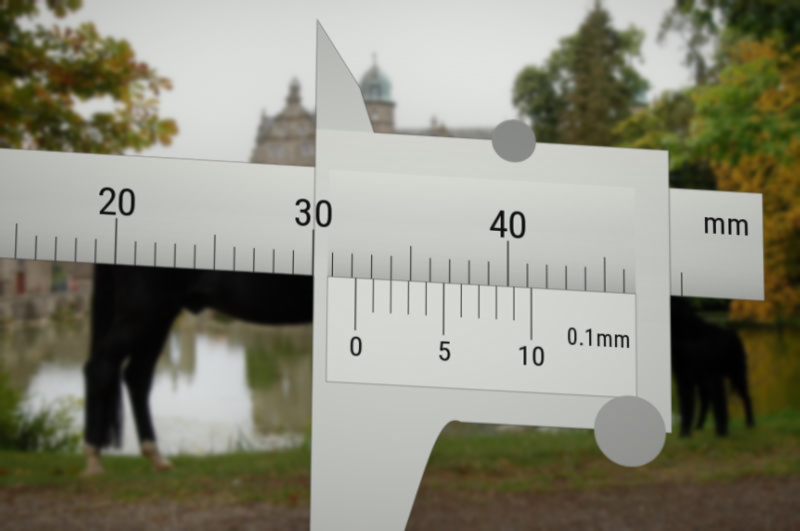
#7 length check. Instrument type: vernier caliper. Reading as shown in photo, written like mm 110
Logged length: mm 32.2
